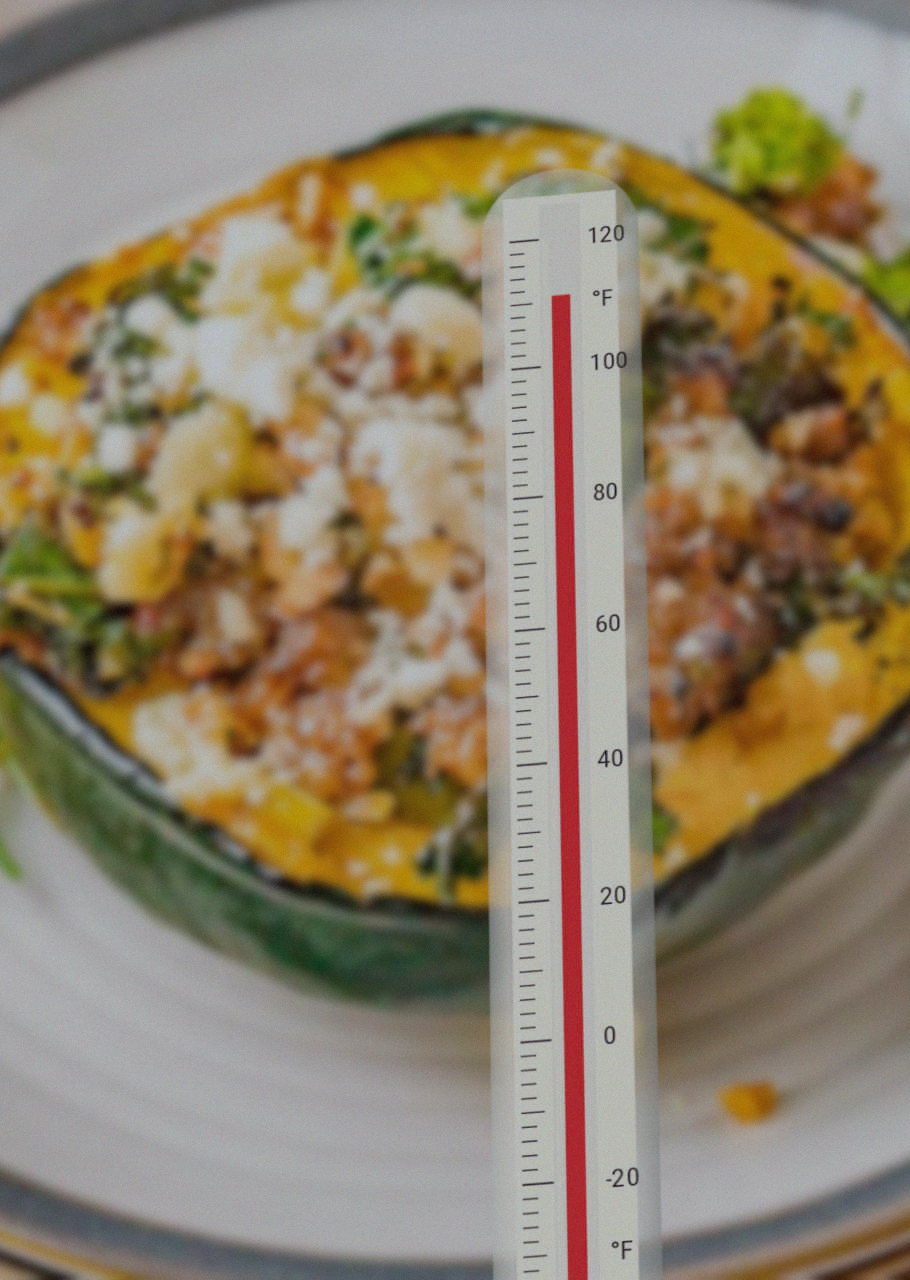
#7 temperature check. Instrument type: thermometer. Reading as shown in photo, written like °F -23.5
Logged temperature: °F 111
